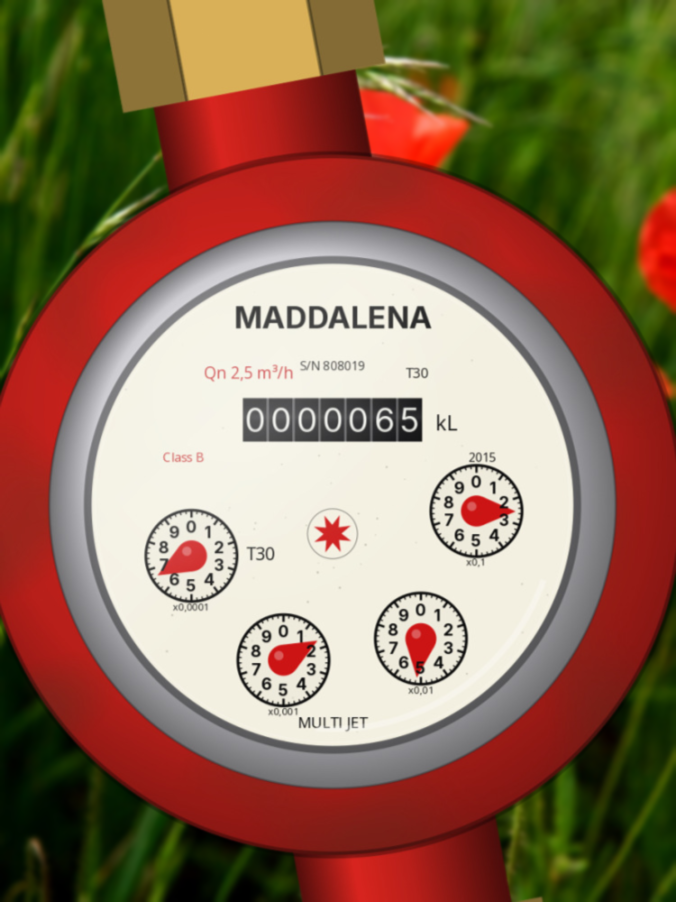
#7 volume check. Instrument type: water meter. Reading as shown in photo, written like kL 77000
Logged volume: kL 65.2516
